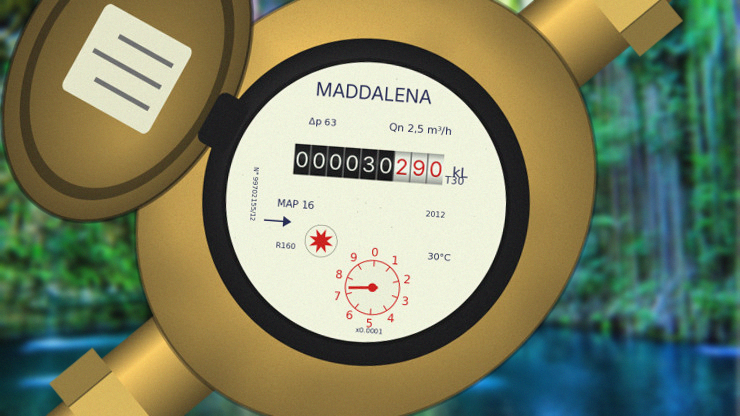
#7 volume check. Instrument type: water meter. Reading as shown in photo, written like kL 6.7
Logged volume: kL 30.2907
